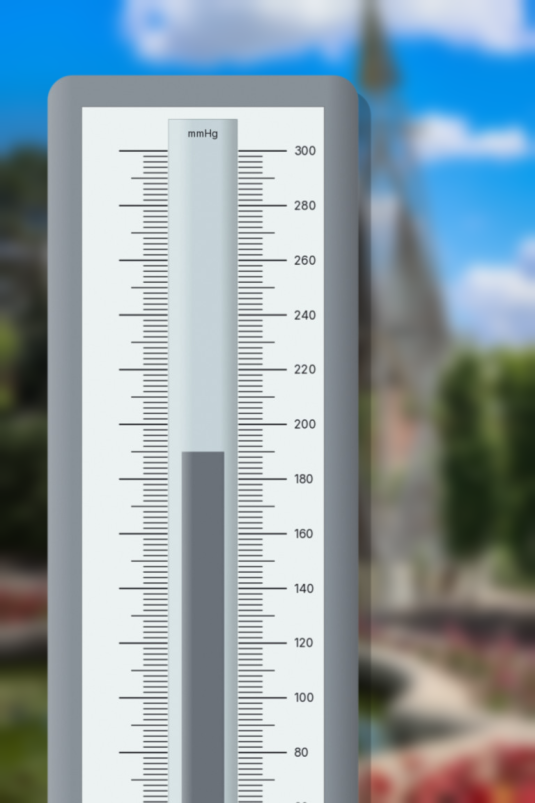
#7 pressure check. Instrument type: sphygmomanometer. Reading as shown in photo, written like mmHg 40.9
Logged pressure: mmHg 190
